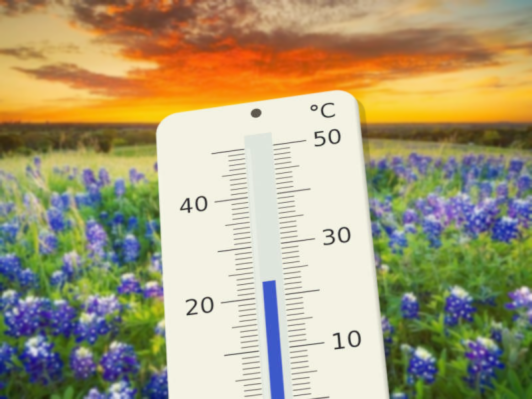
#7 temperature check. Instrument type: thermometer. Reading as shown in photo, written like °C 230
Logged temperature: °C 23
